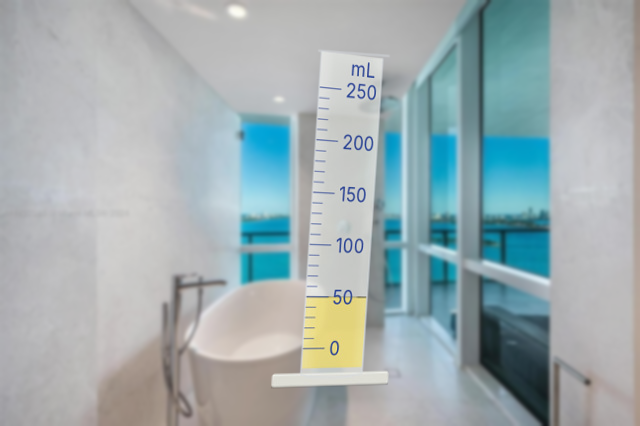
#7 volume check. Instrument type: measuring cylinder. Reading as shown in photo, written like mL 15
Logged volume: mL 50
